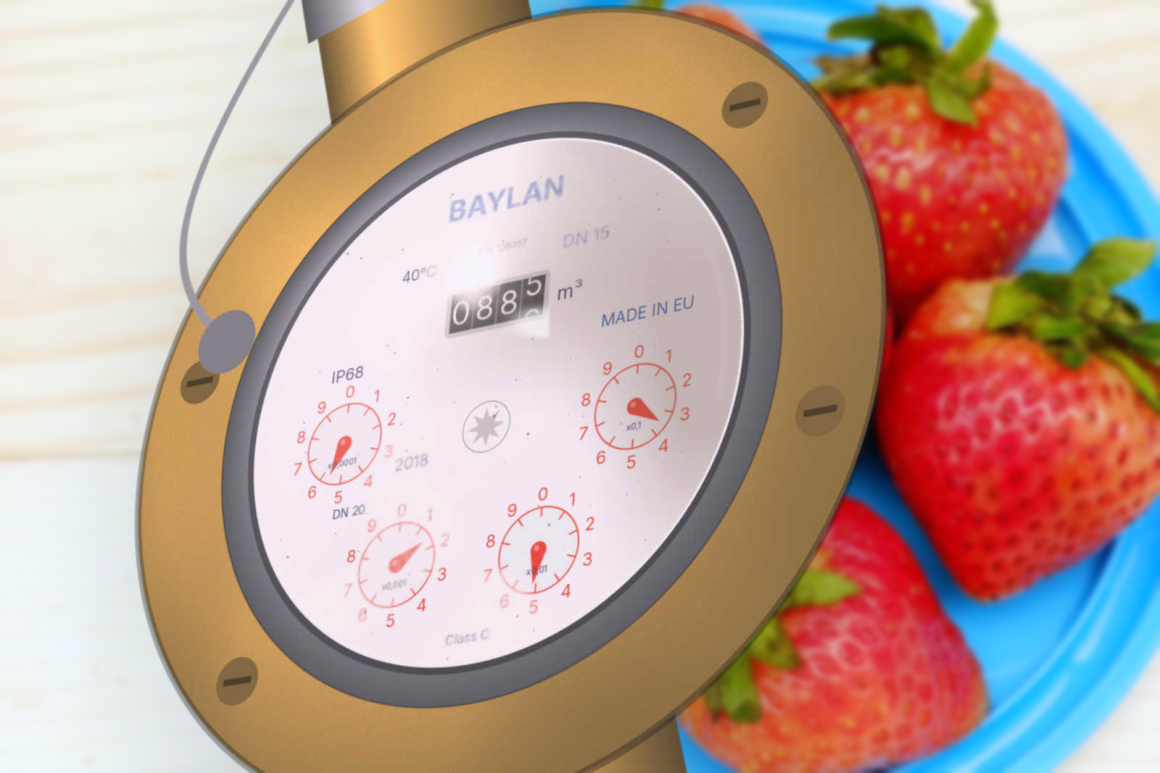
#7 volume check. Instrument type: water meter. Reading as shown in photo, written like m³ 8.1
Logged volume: m³ 885.3515
